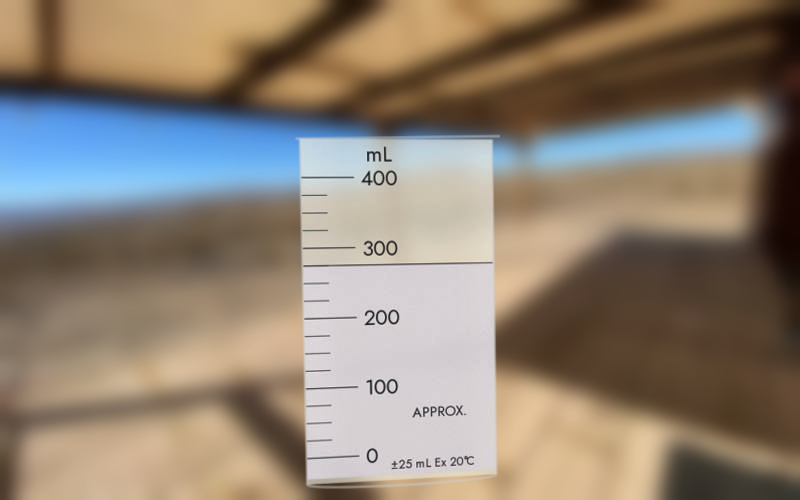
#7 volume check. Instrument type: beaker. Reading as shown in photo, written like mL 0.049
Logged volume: mL 275
